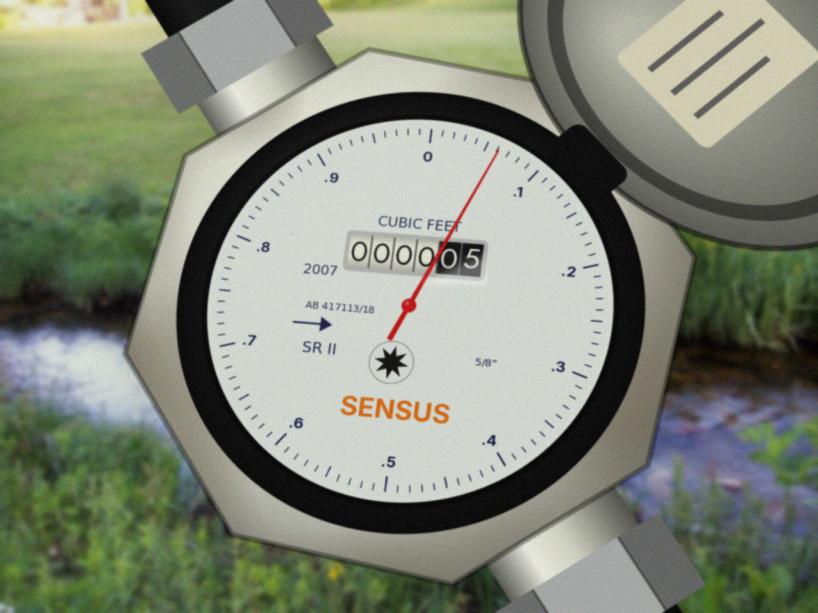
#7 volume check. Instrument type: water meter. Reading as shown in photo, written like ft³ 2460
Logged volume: ft³ 5.06
